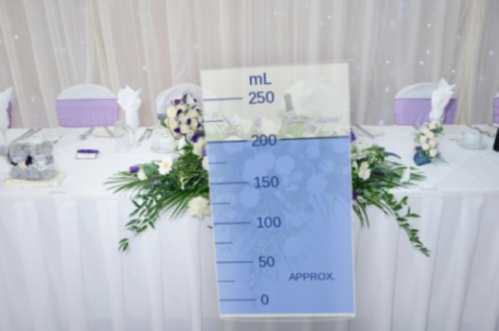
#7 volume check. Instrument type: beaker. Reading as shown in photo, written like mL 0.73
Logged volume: mL 200
